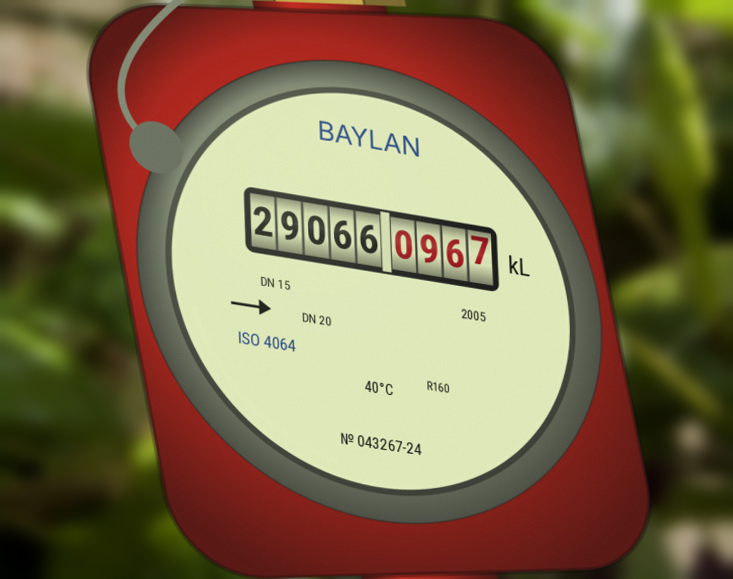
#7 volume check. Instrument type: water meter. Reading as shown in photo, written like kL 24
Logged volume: kL 29066.0967
